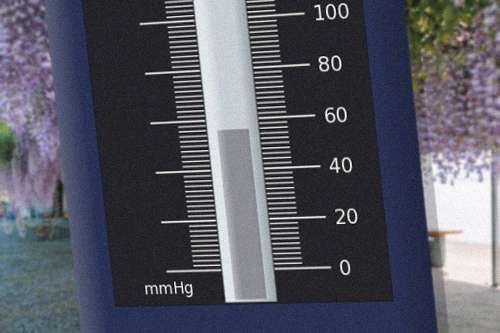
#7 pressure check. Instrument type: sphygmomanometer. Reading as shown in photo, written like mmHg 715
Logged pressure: mmHg 56
